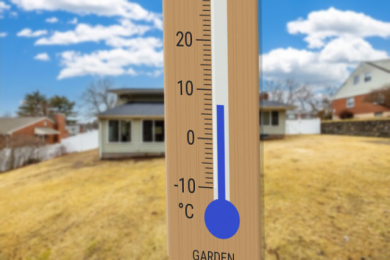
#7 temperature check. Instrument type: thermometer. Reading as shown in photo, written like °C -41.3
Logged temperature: °C 7
